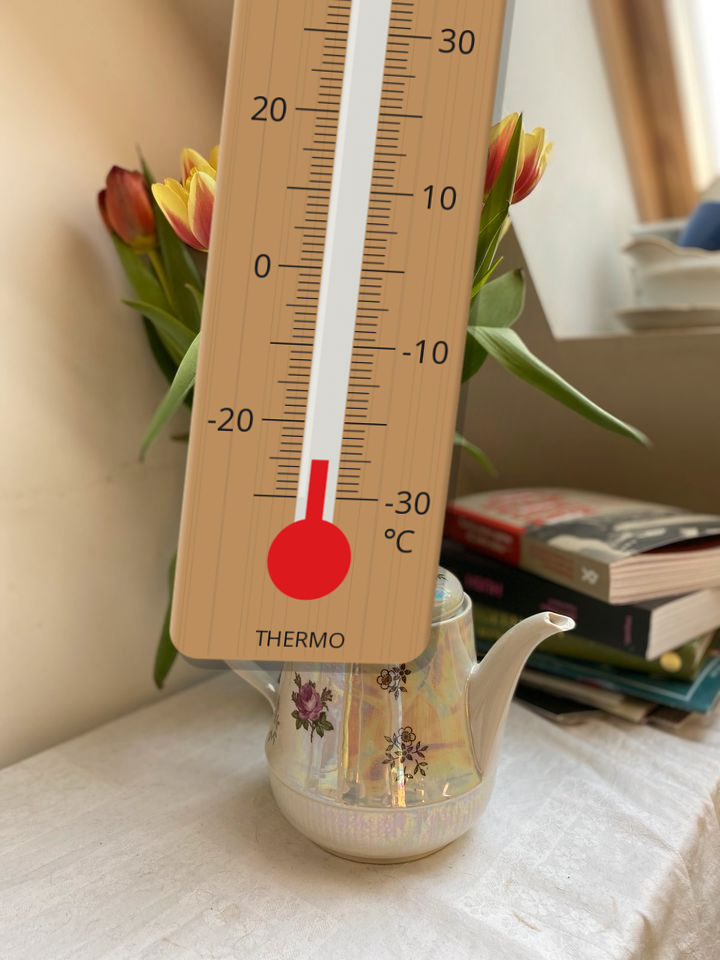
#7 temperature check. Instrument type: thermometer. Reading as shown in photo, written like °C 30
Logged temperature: °C -25
